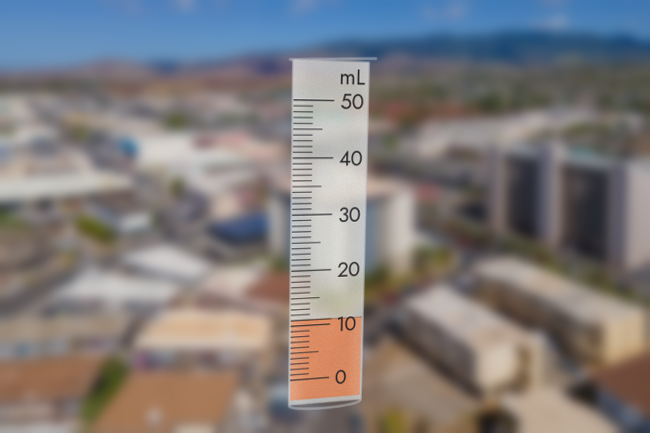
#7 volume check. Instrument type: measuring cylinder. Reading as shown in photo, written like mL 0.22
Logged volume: mL 11
